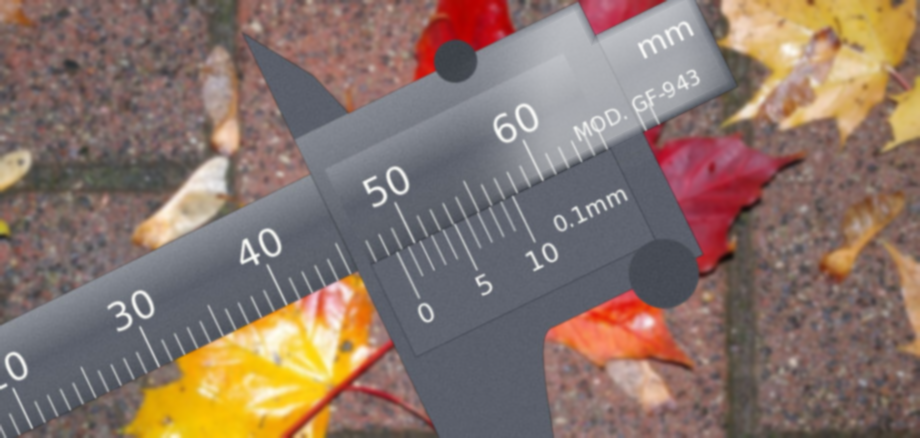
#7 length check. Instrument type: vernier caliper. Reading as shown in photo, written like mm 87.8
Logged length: mm 48.6
